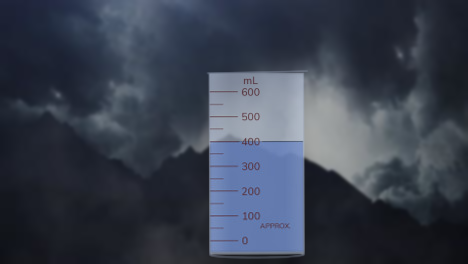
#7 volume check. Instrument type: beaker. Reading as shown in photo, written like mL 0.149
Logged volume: mL 400
